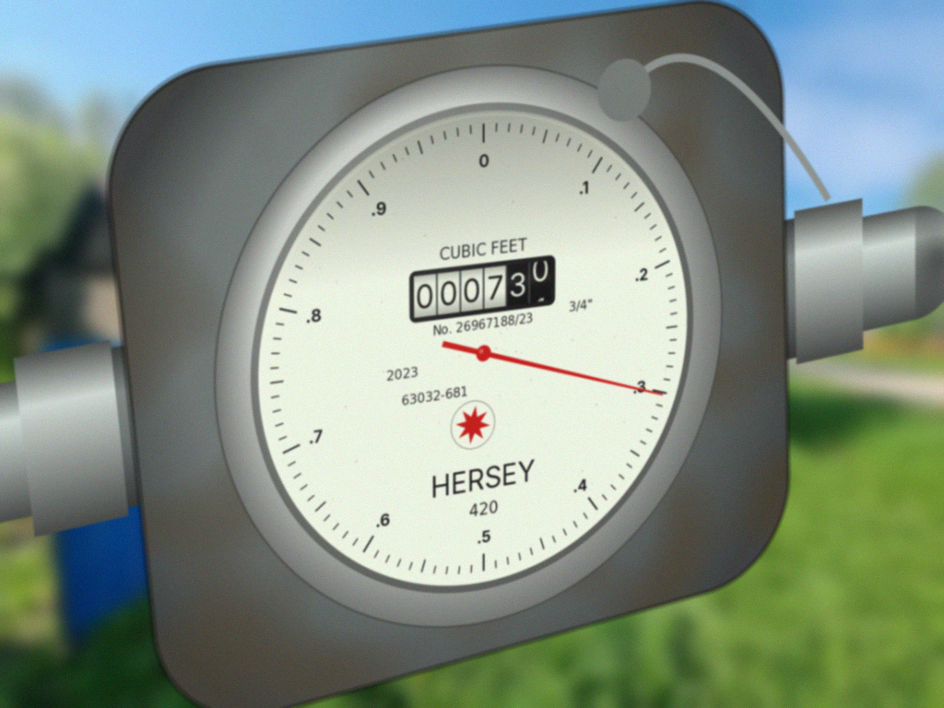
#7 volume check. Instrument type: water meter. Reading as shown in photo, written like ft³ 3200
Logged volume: ft³ 730.30
